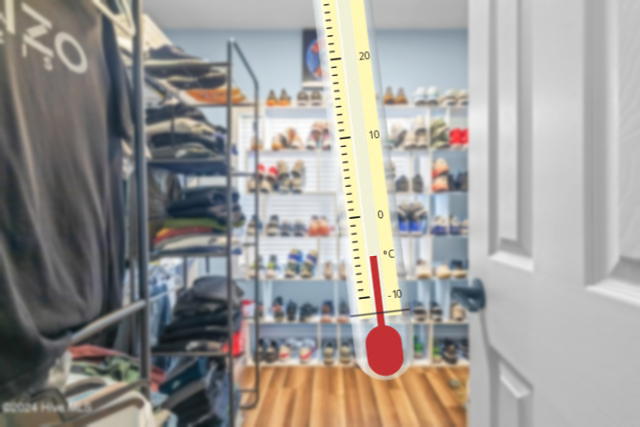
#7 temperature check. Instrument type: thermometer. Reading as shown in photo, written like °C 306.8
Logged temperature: °C -5
